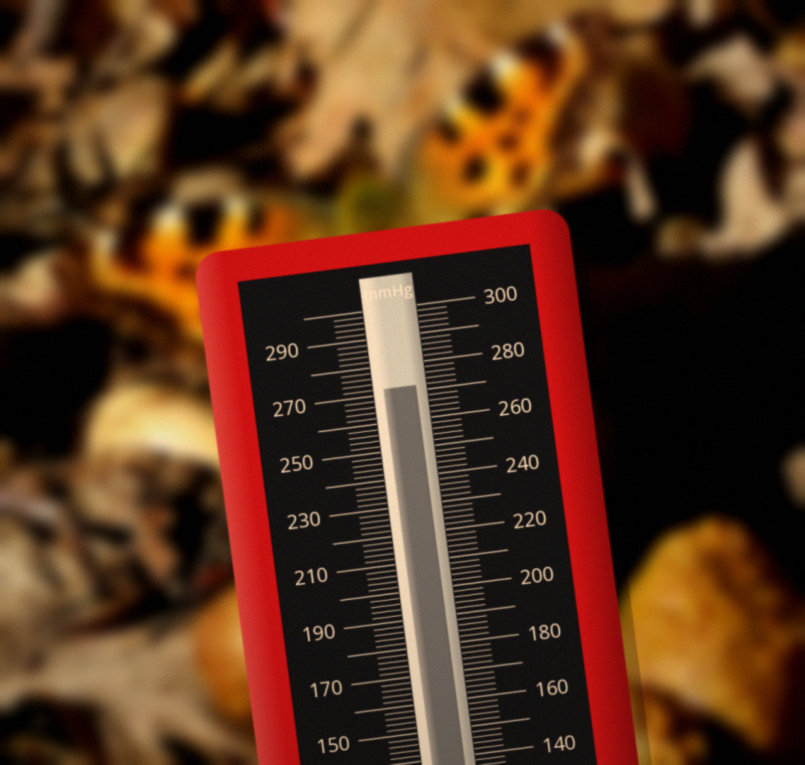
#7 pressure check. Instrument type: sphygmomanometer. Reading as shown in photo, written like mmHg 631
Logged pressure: mmHg 272
